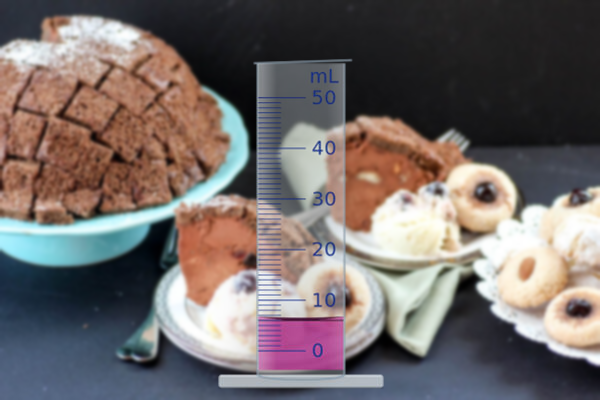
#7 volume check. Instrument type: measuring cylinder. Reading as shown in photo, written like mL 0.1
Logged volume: mL 6
